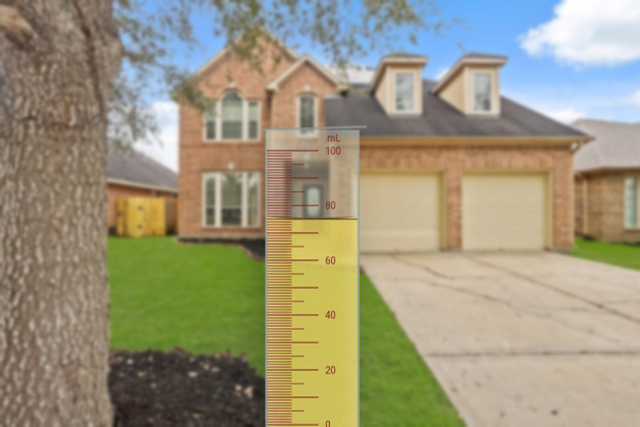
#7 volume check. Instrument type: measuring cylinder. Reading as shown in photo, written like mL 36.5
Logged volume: mL 75
